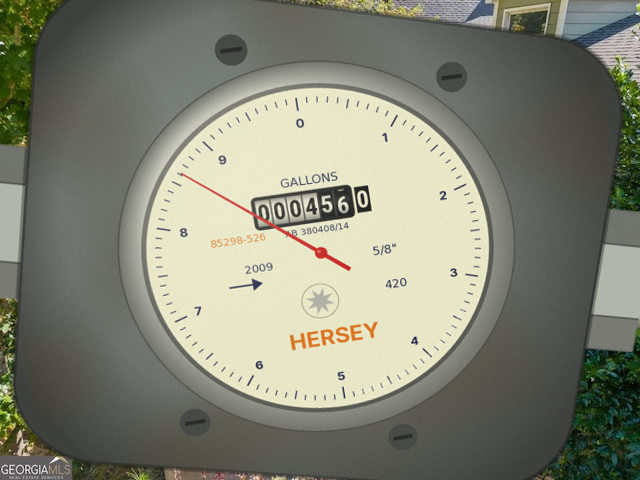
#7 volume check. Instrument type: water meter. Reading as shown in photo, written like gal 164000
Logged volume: gal 4558.6
